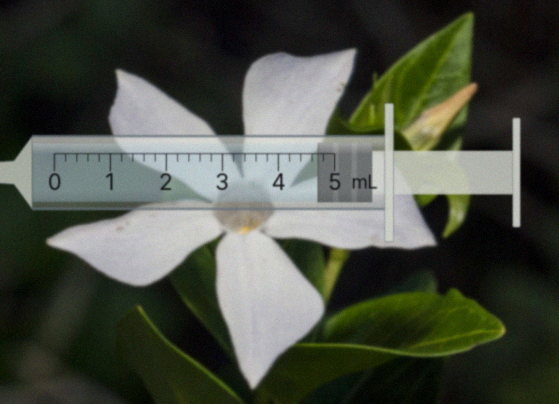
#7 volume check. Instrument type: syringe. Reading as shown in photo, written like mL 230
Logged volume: mL 4.7
